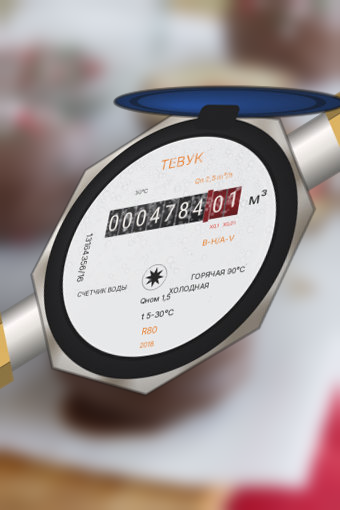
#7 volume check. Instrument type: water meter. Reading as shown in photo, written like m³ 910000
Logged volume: m³ 4784.01
